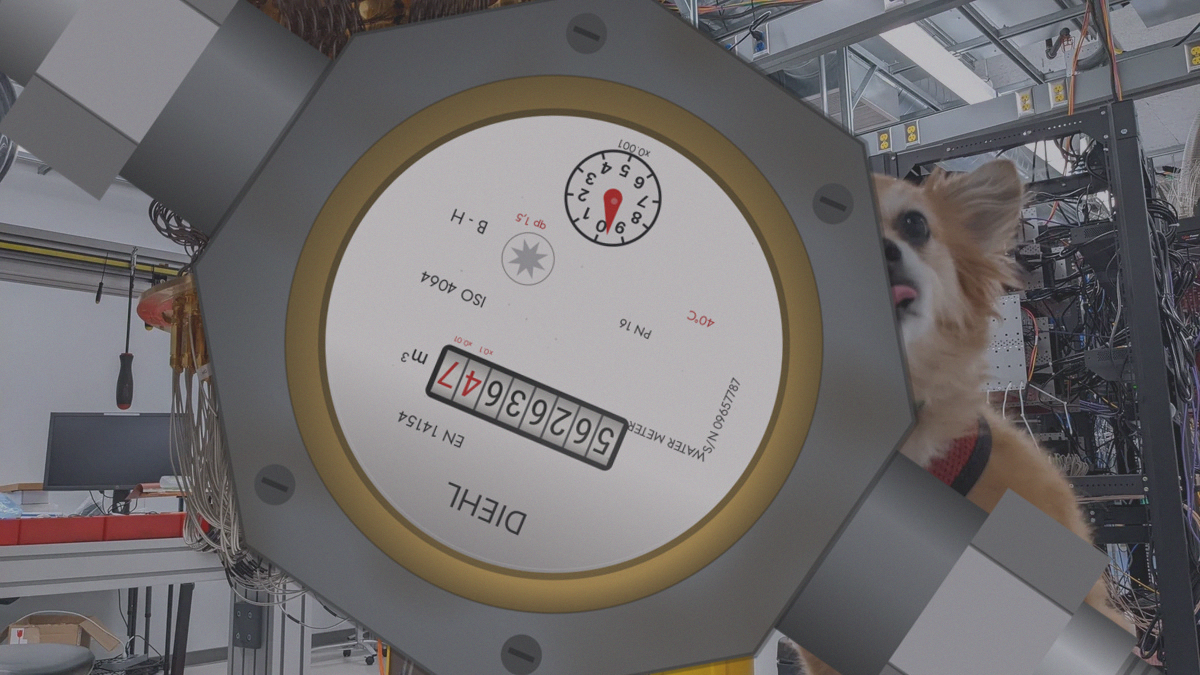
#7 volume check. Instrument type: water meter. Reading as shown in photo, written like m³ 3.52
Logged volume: m³ 562636.469
